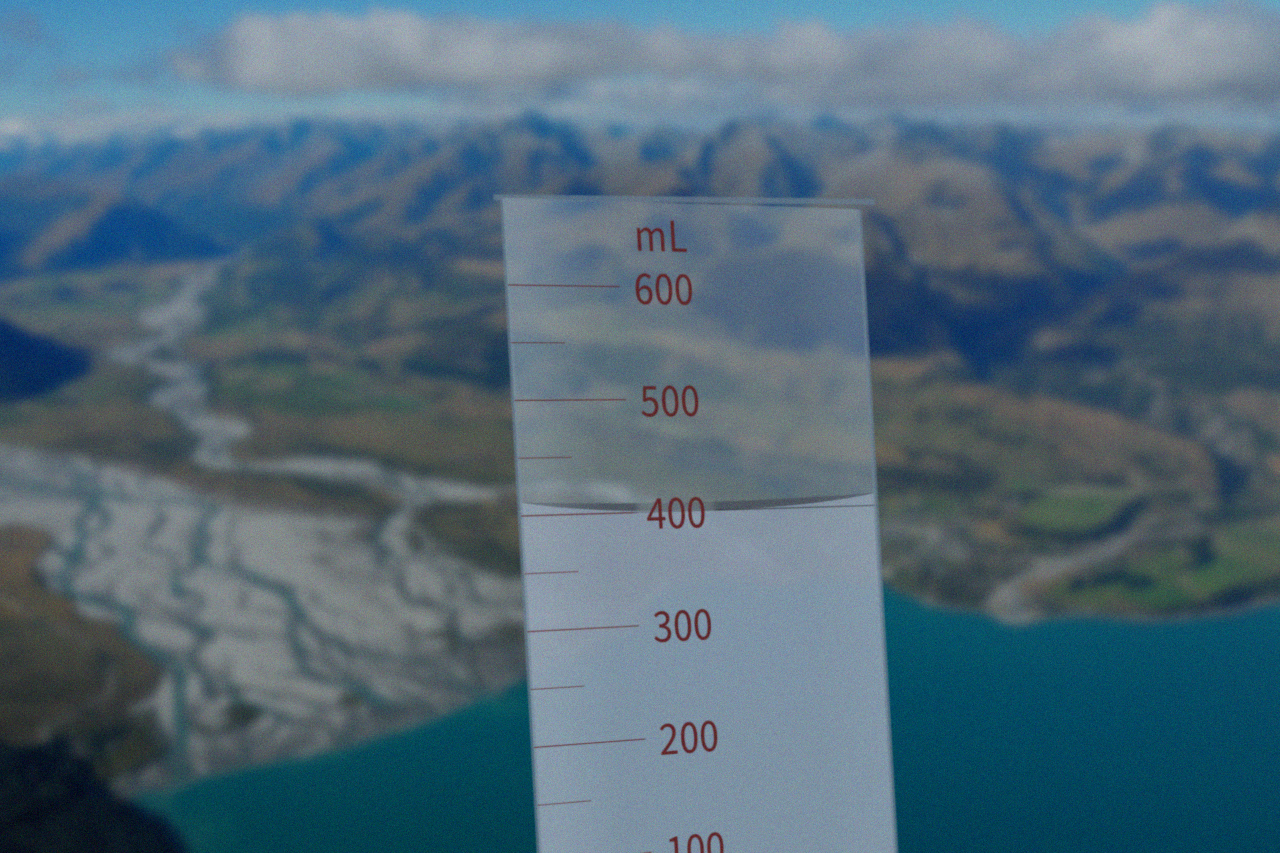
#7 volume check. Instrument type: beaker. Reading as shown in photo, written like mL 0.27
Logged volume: mL 400
